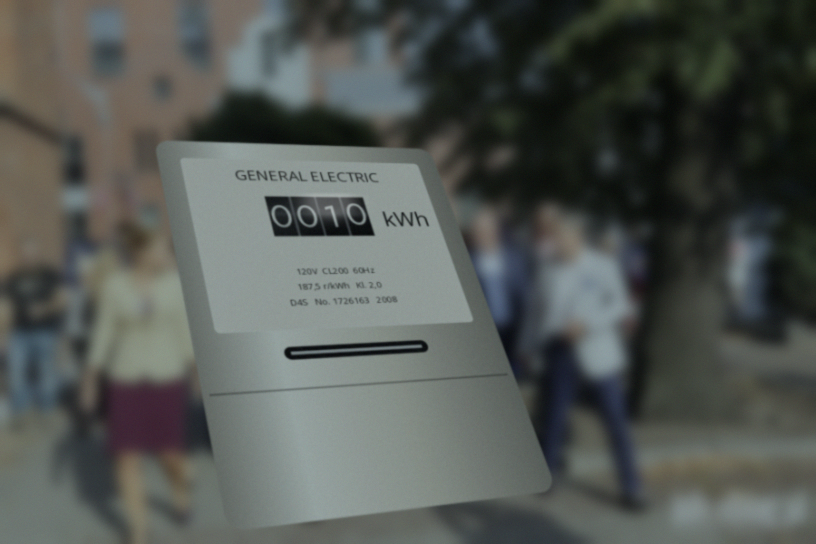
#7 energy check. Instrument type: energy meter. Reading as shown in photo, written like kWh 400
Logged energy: kWh 10
